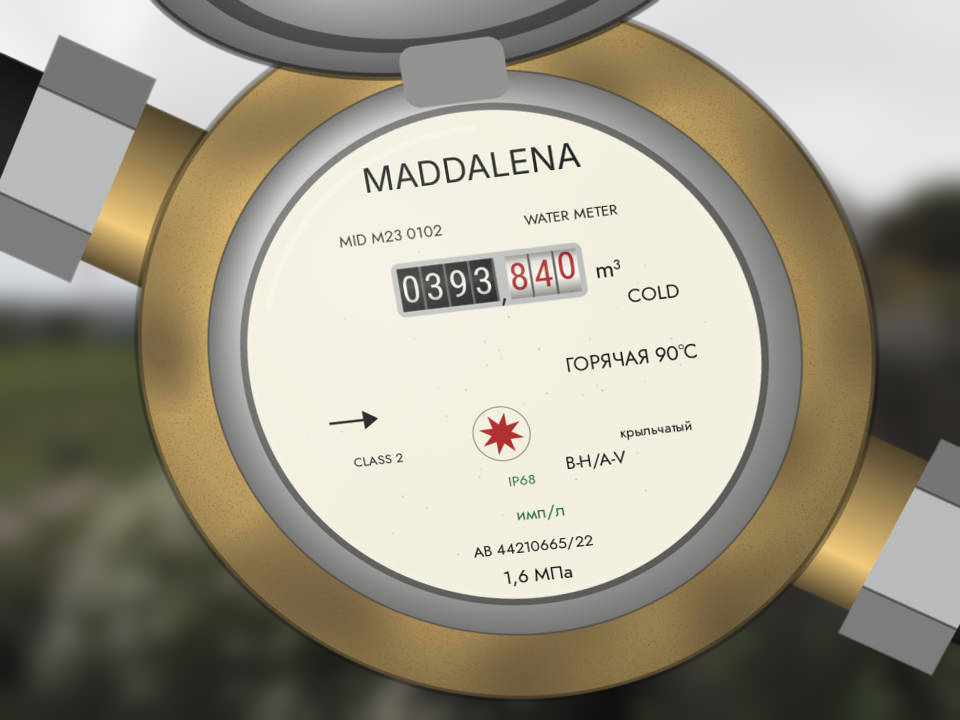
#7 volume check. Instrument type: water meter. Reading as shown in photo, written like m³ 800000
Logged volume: m³ 393.840
